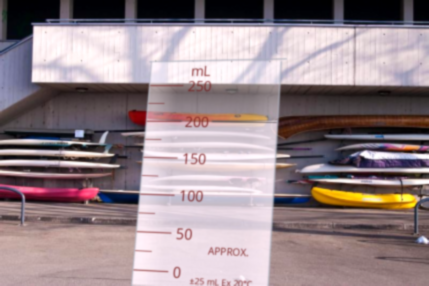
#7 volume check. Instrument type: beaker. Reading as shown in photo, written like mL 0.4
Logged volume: mL 200
